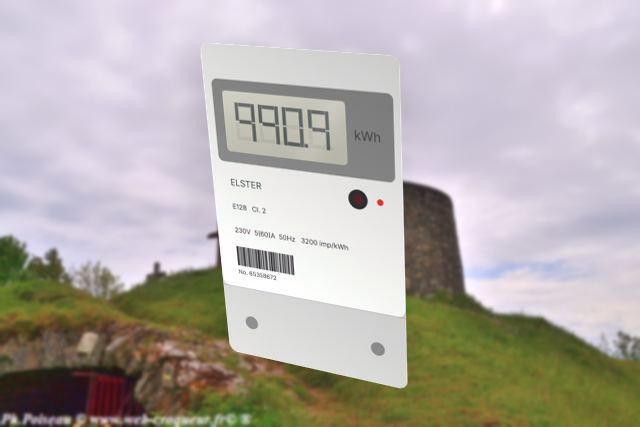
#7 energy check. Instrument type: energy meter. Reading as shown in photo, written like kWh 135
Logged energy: kWh 990.9
